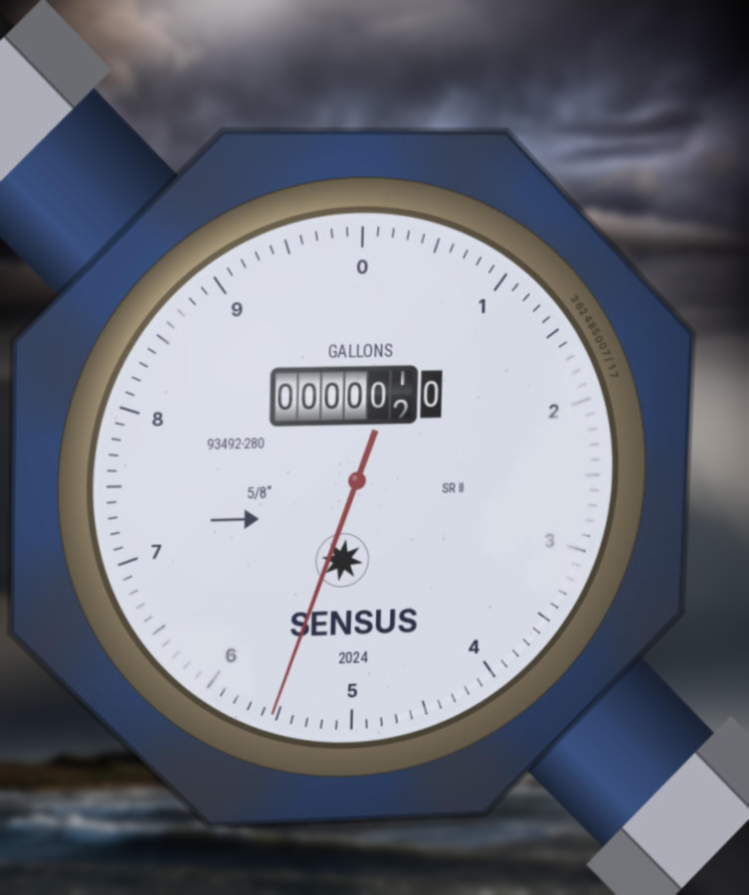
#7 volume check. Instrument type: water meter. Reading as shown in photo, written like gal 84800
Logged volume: gal 15.5
